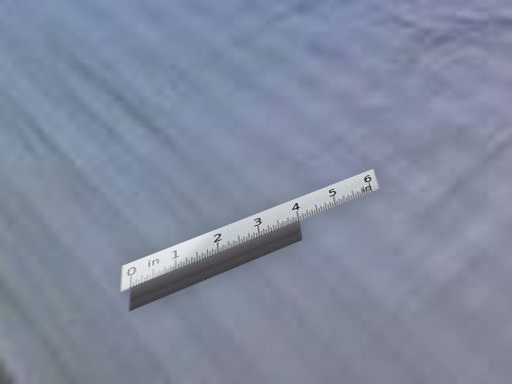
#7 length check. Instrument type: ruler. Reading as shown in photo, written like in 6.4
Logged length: in 4
